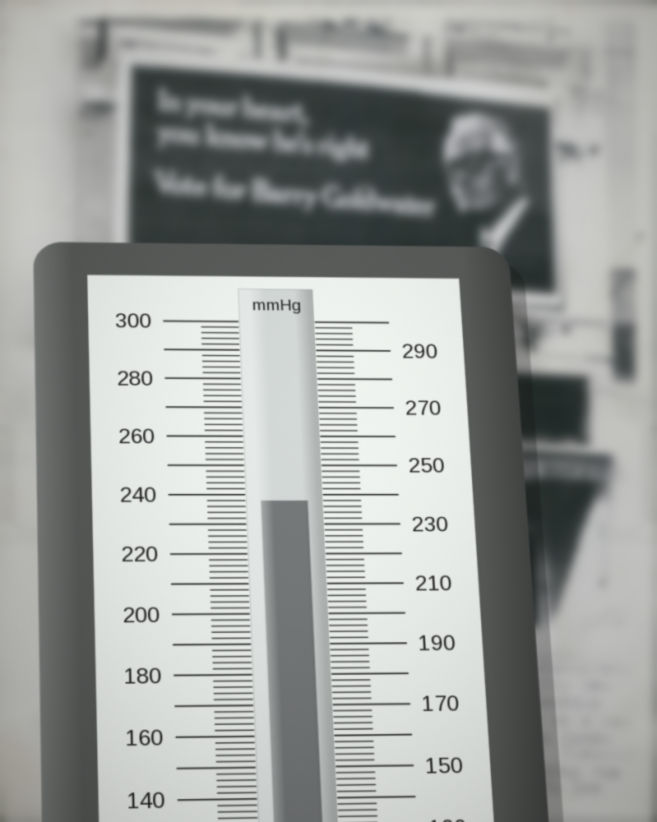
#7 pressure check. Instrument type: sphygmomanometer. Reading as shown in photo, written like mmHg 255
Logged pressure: mmHg 238
